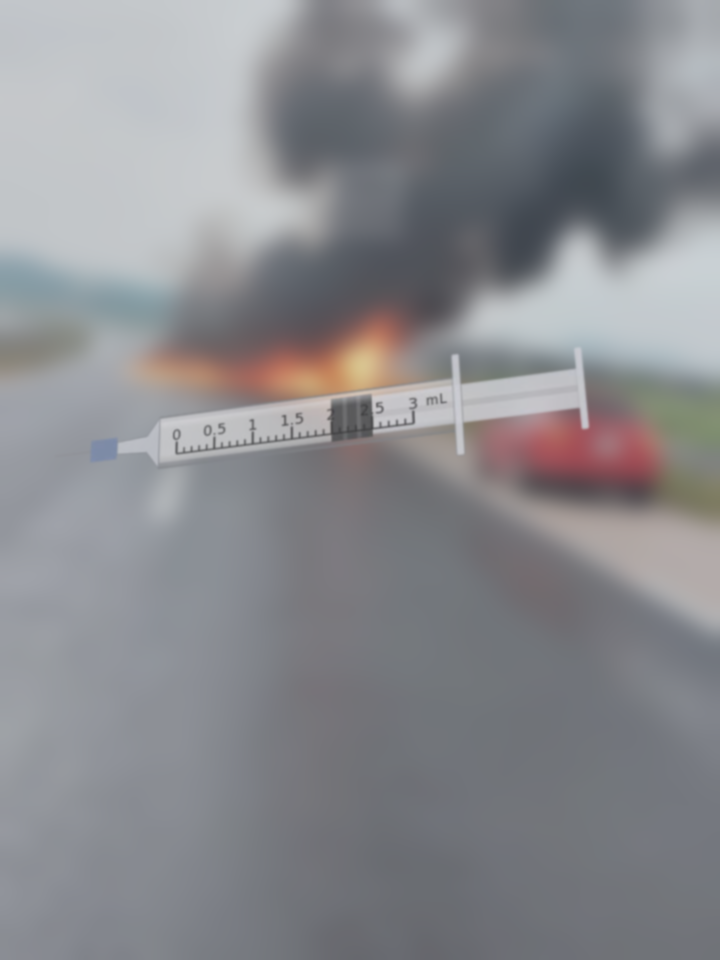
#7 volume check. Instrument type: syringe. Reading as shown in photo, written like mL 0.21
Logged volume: mL 2
